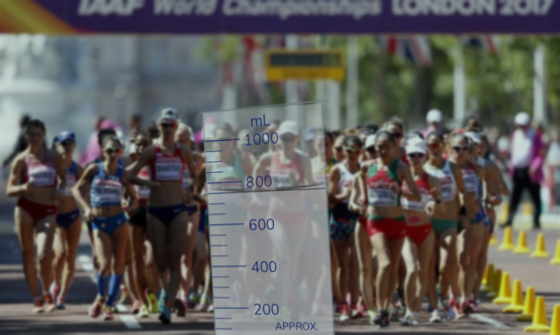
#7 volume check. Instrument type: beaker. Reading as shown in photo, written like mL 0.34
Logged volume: mL 750
